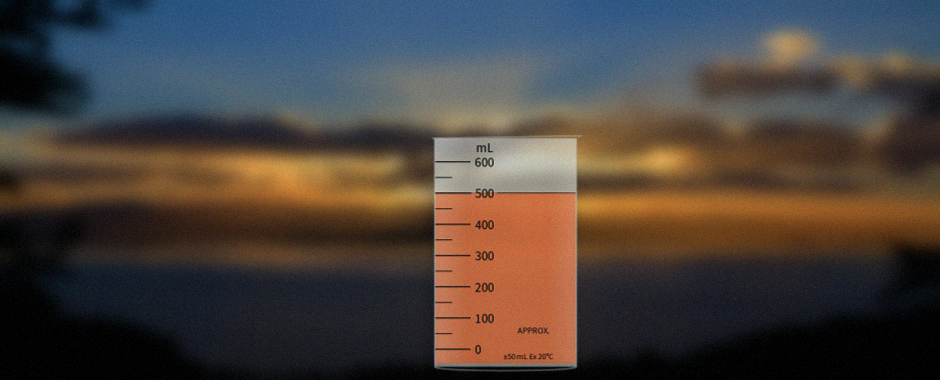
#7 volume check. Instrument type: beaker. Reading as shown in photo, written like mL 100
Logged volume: mL 500
